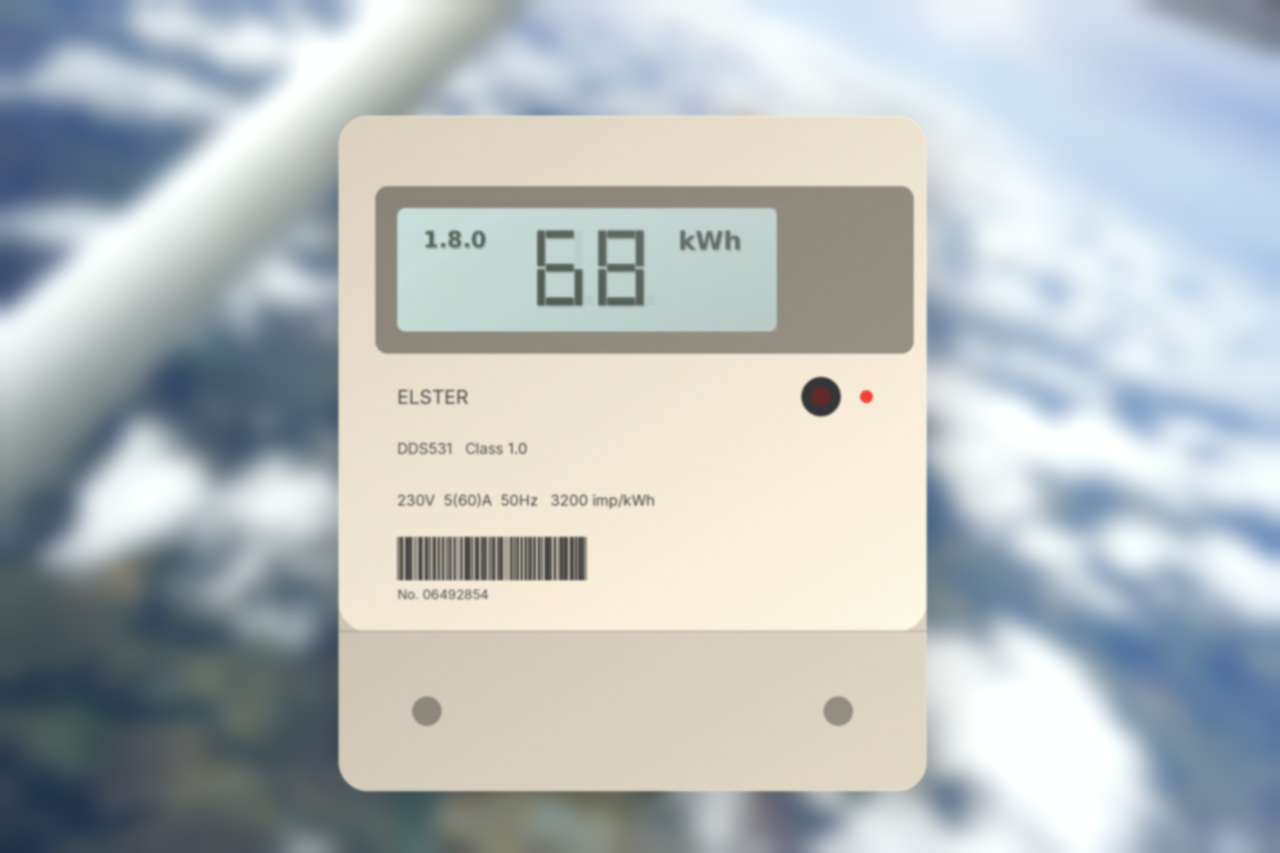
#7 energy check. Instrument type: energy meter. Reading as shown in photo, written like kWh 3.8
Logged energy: kWh 68
